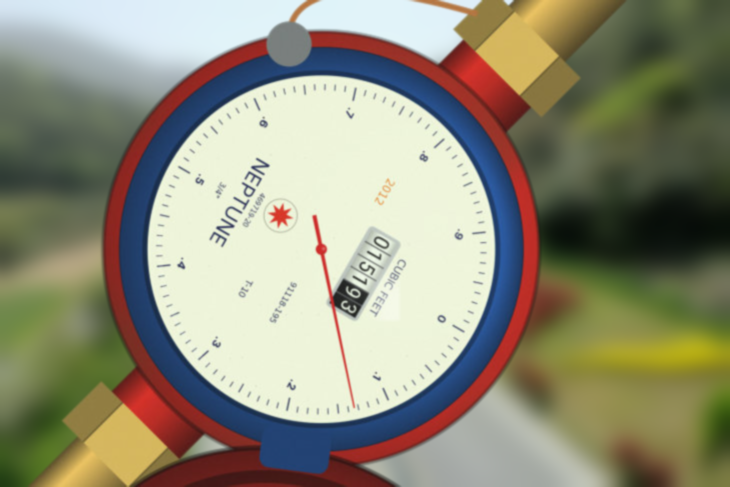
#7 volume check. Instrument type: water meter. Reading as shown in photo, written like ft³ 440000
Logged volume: ft³ 15193.13
